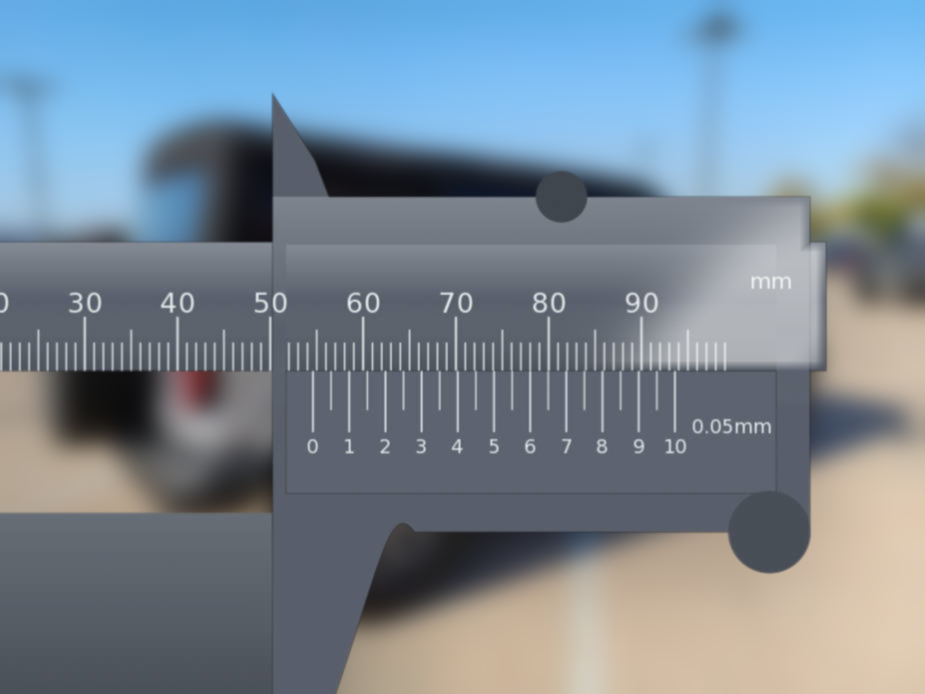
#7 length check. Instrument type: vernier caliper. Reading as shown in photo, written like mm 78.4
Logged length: mm 54.6
